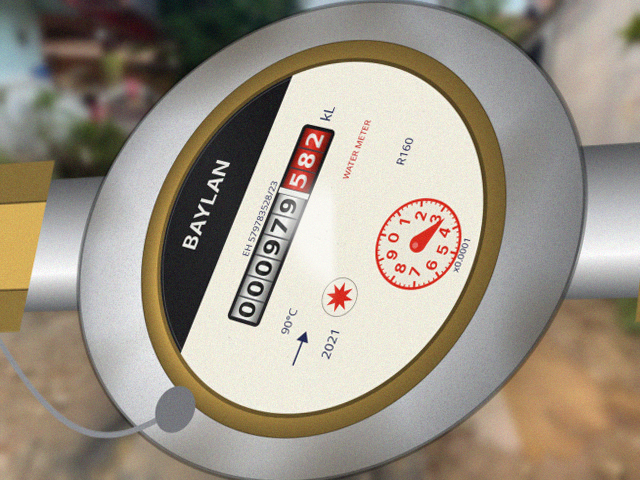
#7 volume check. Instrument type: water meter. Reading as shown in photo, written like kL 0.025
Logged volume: kL 979.5823
